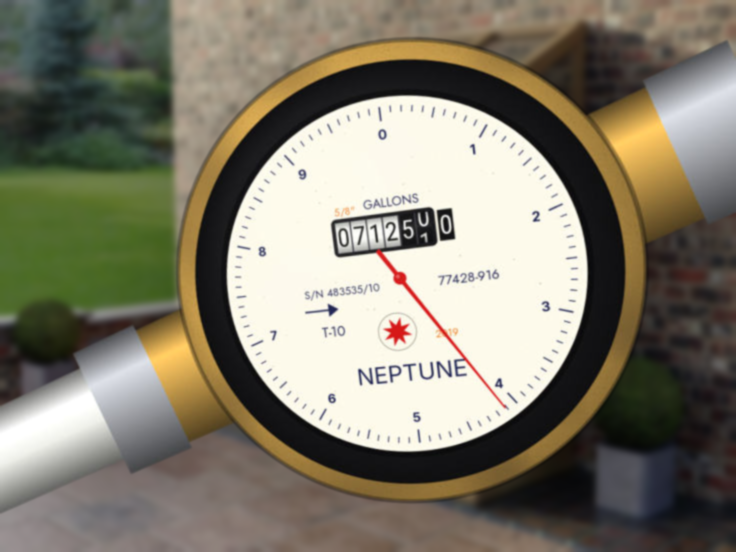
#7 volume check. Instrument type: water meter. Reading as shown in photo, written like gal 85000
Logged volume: gal 712504.1
